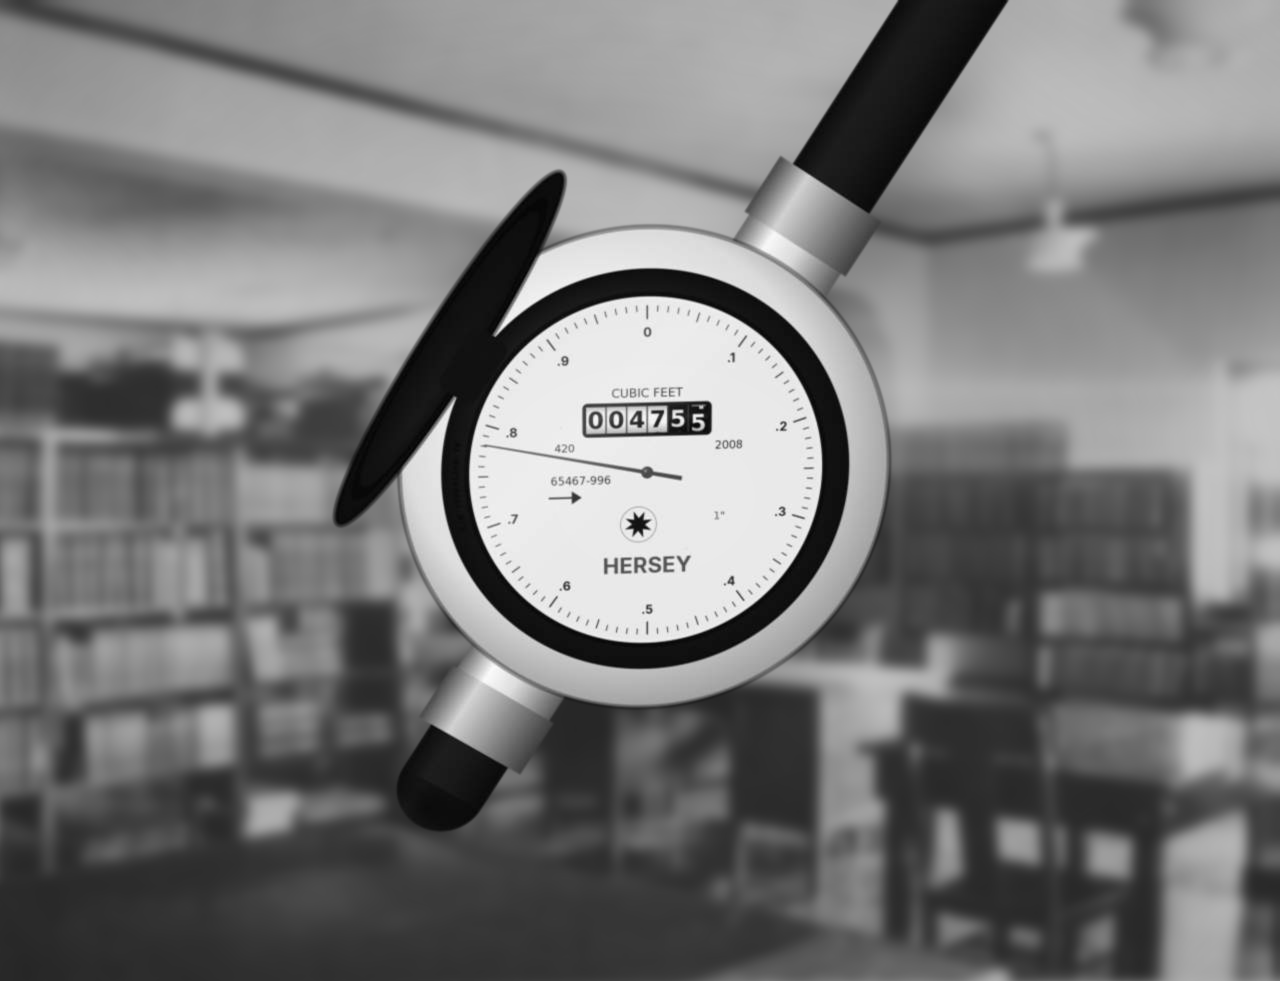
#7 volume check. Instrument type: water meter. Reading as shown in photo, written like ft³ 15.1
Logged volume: ft³ 4754.78
